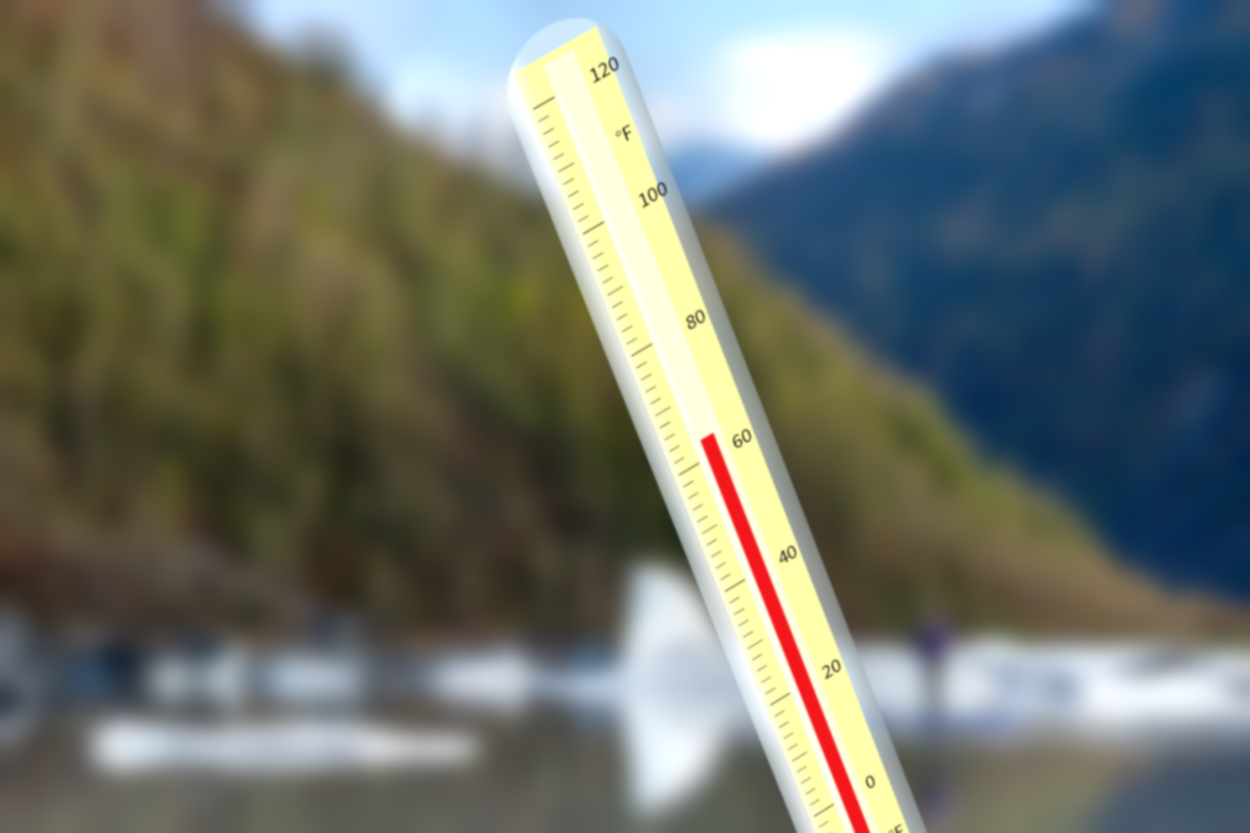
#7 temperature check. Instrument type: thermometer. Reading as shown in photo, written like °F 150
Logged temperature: °F 63
